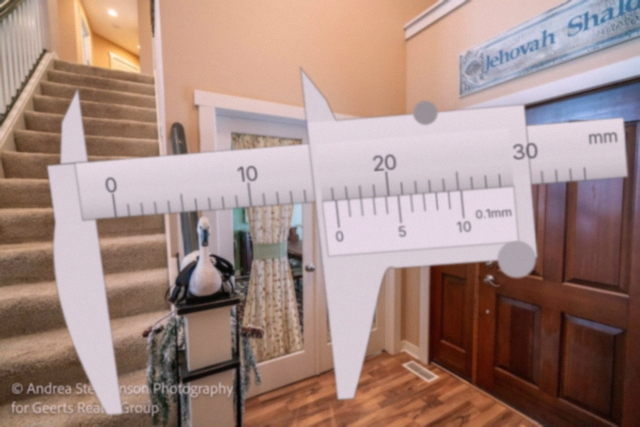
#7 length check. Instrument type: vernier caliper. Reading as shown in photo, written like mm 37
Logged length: mm 16.2
